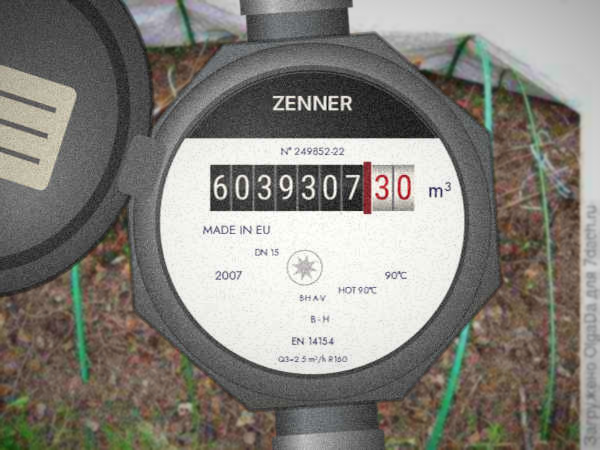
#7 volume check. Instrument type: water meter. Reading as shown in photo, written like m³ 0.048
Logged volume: m³ 6039307.30
